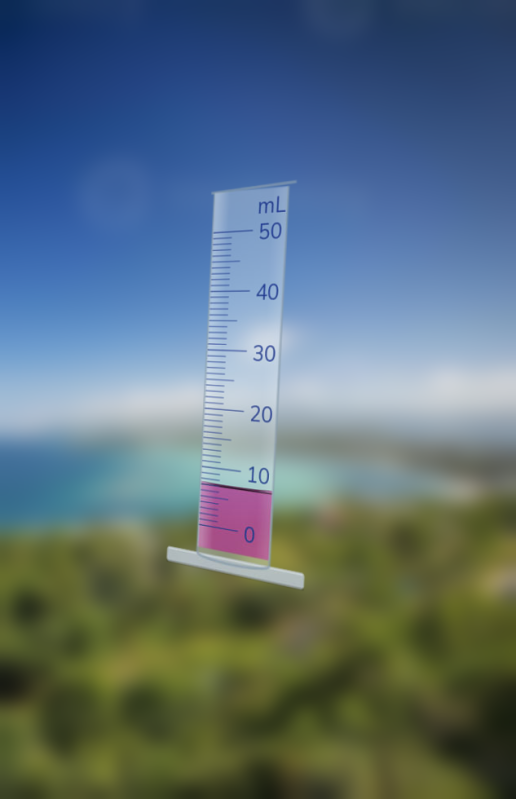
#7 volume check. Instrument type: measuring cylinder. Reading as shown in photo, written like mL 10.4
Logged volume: mL 7
